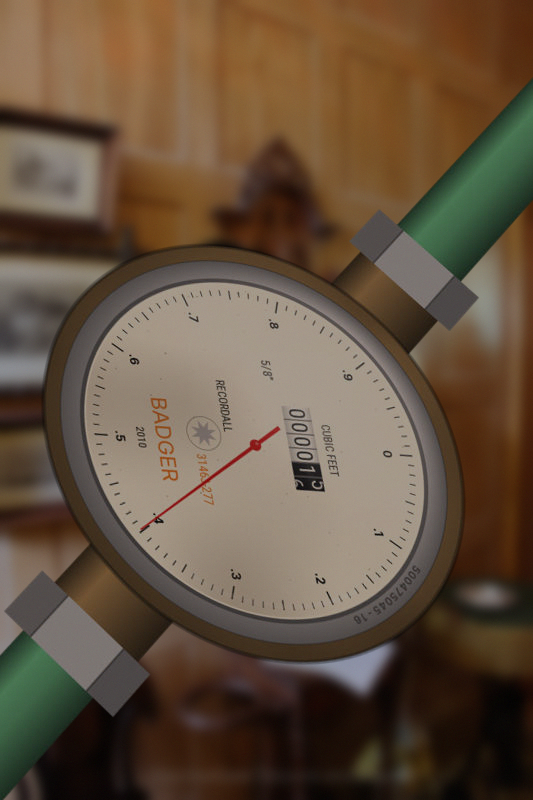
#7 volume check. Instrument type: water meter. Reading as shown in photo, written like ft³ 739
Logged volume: ft³ 15.40
